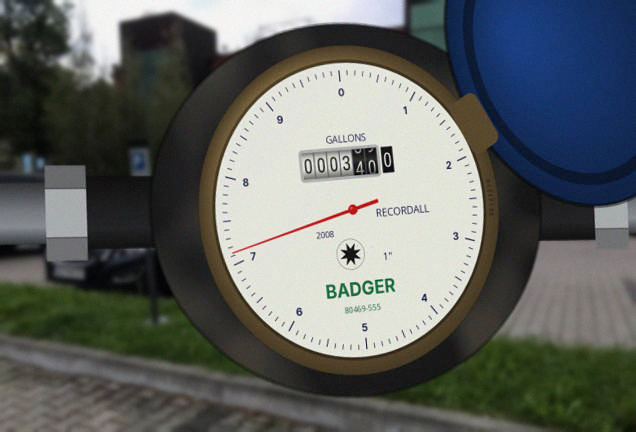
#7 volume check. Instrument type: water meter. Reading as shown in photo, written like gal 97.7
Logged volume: gal 3397.1
